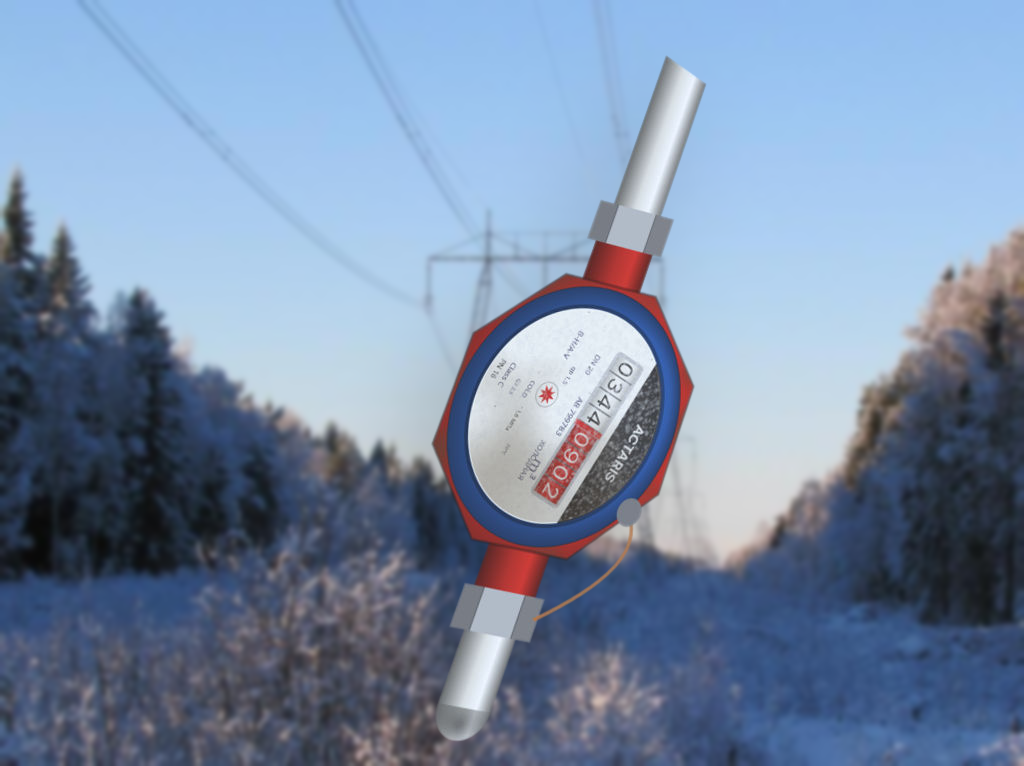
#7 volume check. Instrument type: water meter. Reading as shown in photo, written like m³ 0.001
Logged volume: m³ 344.0902
